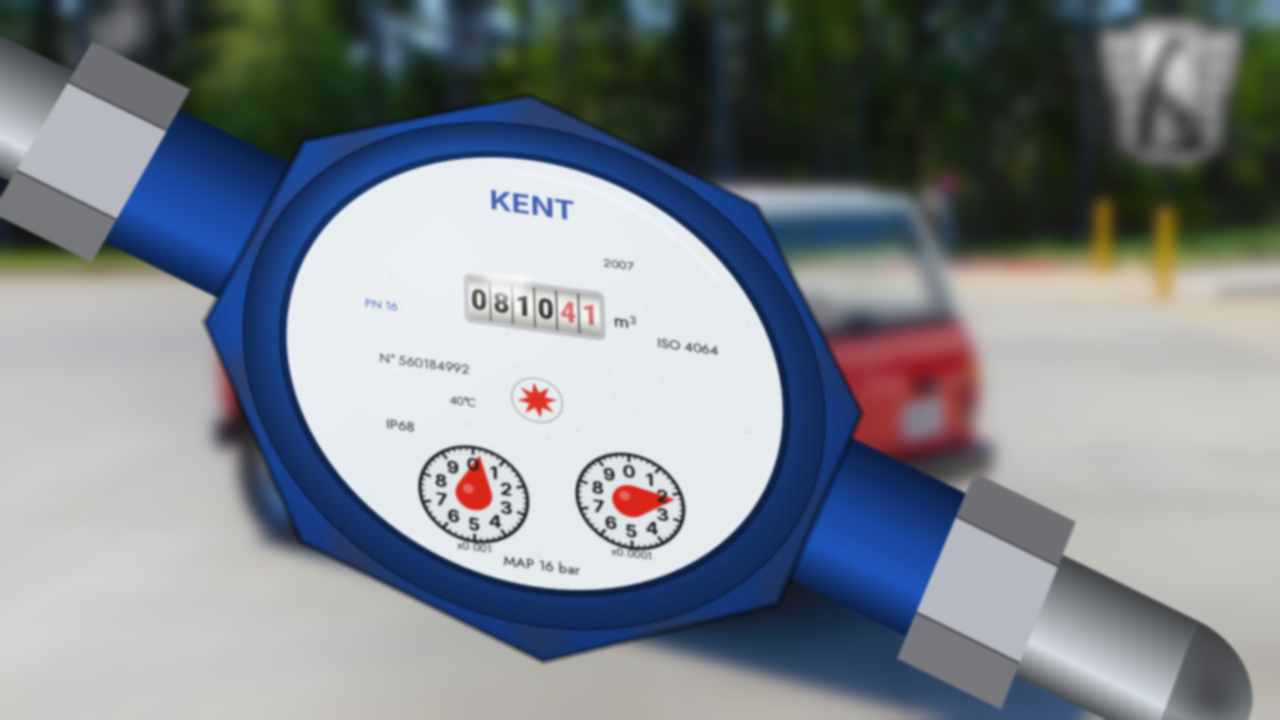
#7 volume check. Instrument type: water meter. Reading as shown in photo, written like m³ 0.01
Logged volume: m³ 810.4102
